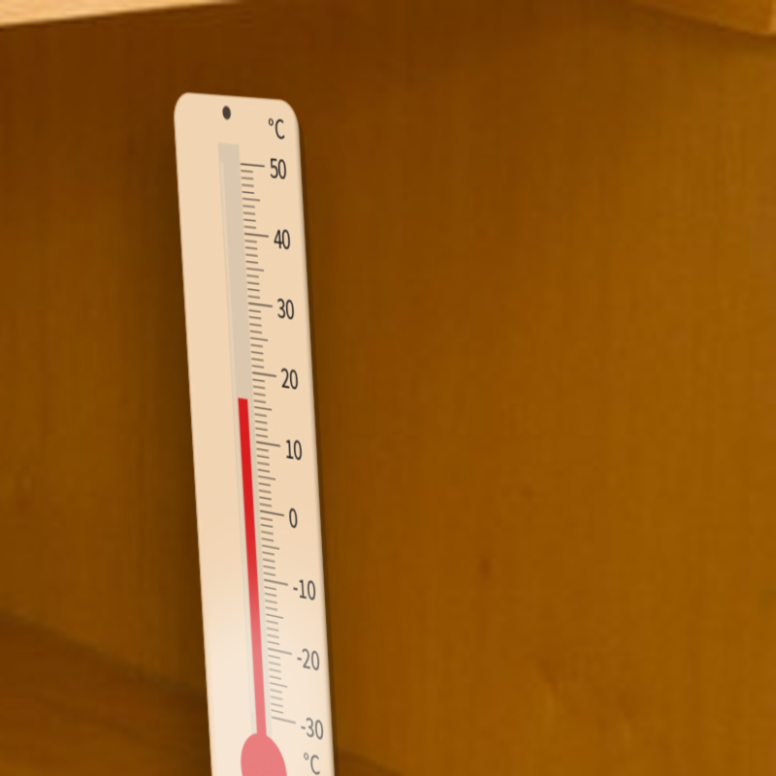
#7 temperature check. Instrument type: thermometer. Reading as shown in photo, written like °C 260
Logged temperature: °C 16
